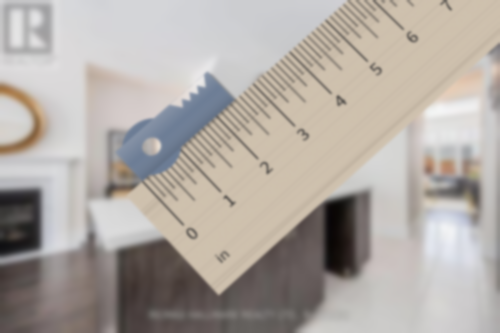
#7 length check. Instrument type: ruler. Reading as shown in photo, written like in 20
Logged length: in 2.5
